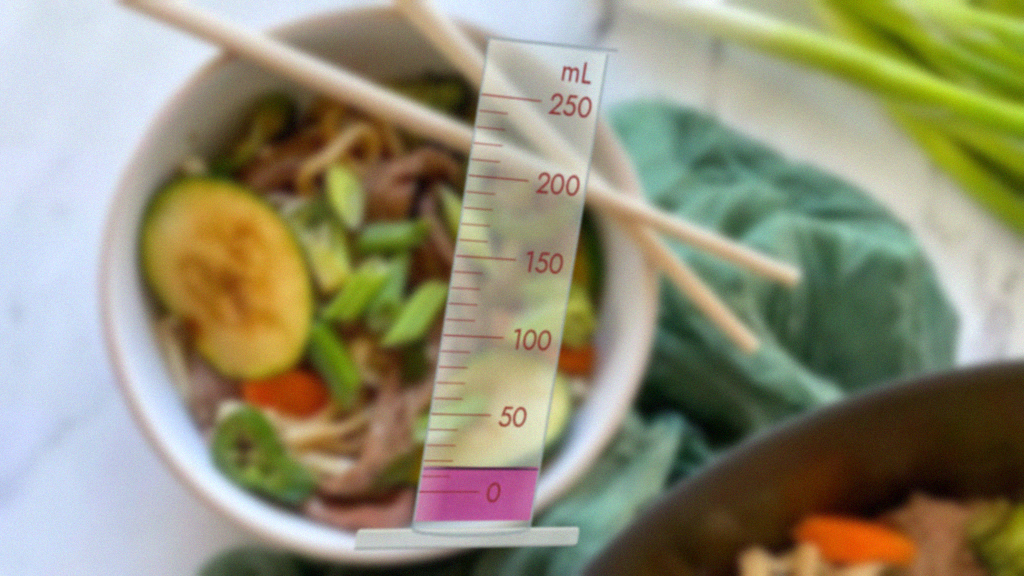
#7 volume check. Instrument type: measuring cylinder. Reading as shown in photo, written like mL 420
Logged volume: mL 15
